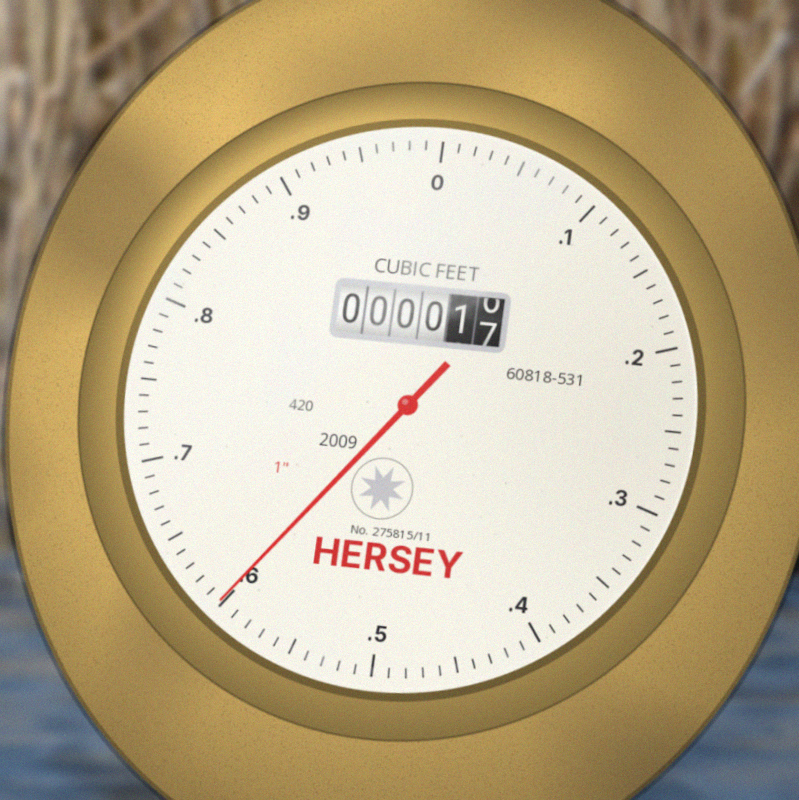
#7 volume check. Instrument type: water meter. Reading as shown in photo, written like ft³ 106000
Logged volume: ft³ 16.60
